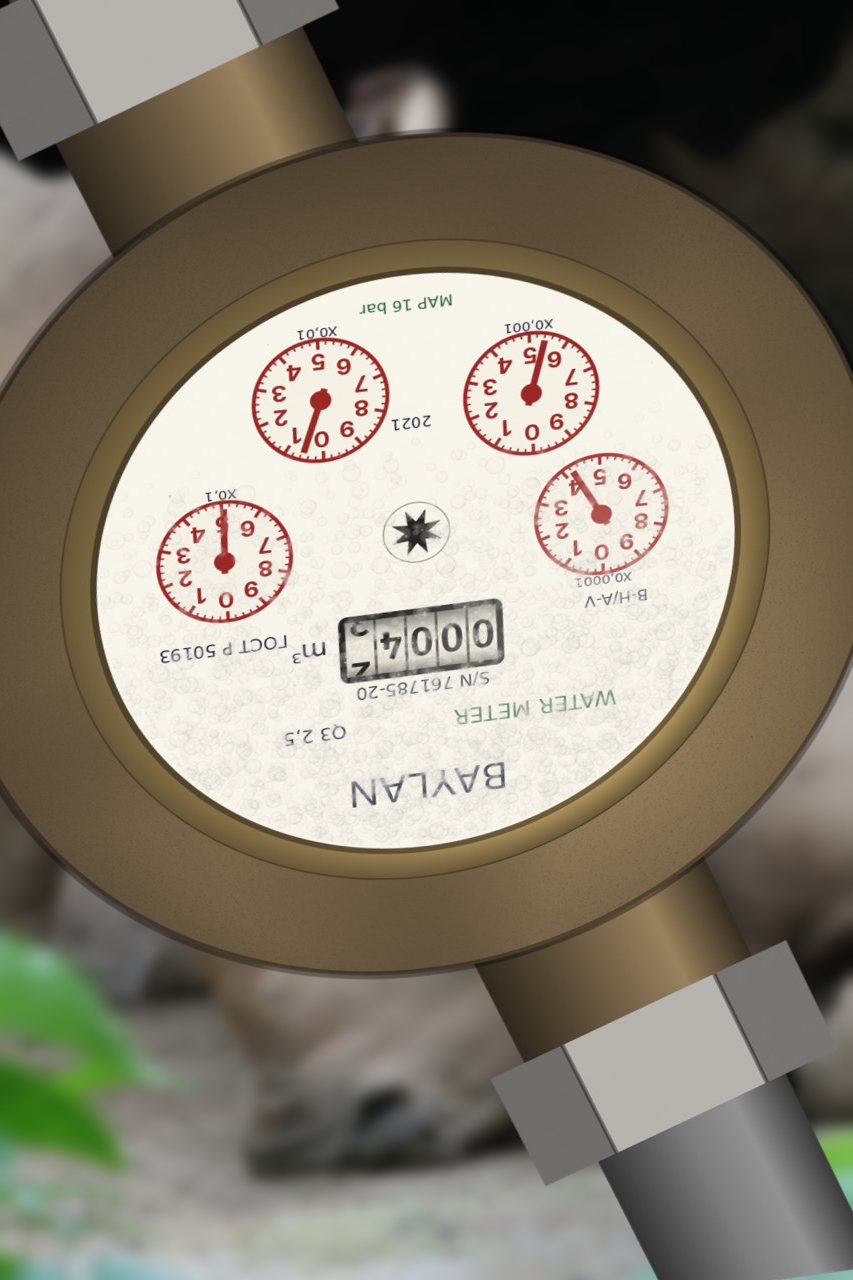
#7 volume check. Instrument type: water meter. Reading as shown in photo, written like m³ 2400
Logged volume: m³ 42.5054
